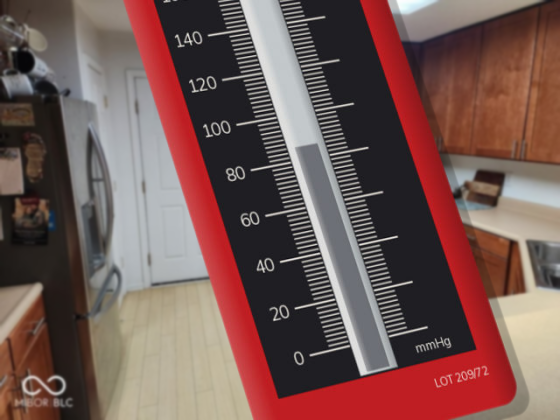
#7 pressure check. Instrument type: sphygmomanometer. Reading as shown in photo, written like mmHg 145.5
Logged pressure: mmHg 86
